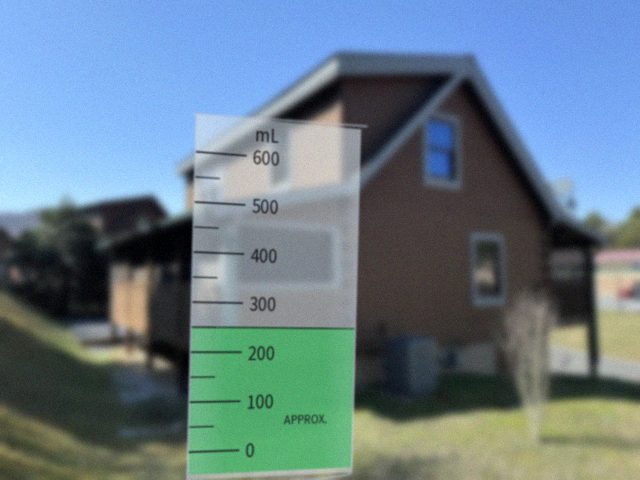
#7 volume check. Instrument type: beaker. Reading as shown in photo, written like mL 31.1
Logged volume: mL 250
